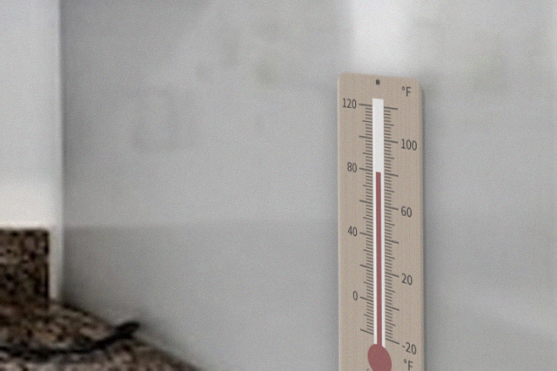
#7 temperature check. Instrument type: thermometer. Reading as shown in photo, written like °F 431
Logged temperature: °F 80
